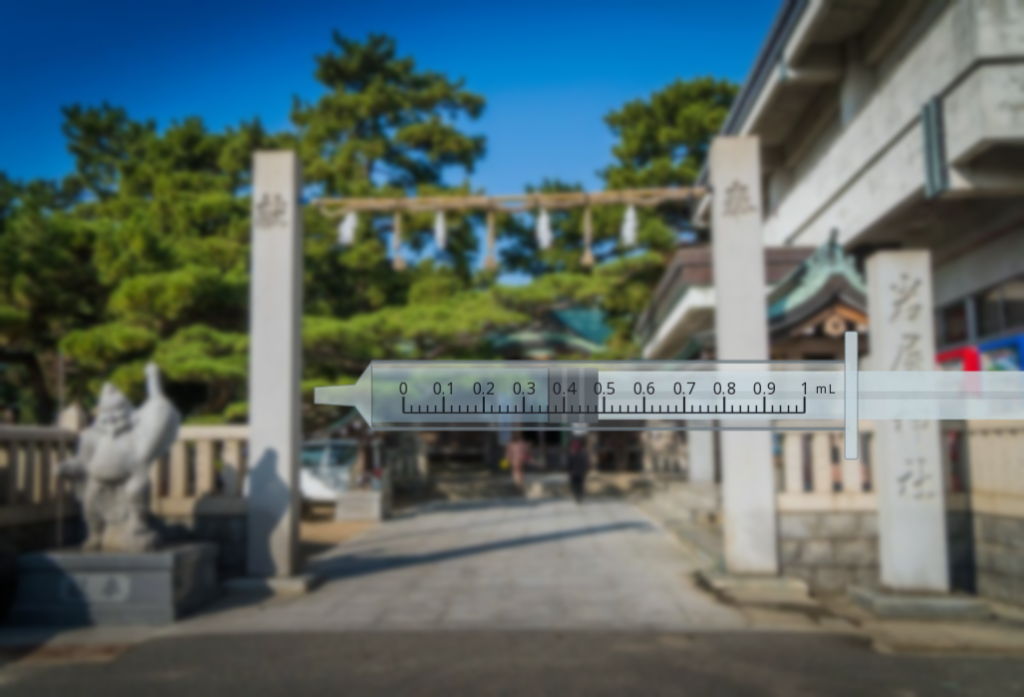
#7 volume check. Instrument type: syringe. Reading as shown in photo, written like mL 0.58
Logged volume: mL 0.36
